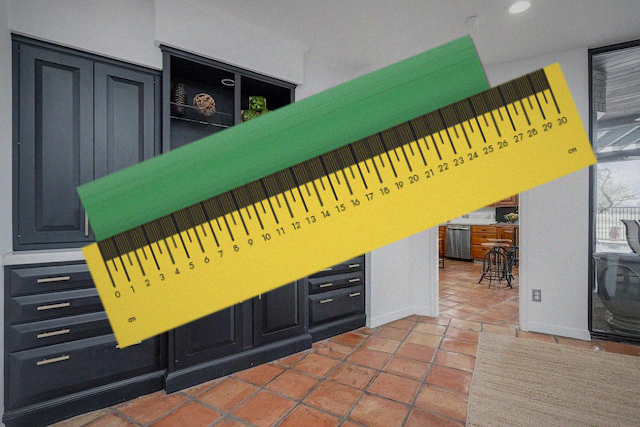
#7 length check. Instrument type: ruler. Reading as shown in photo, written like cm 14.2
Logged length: cm 26.5
